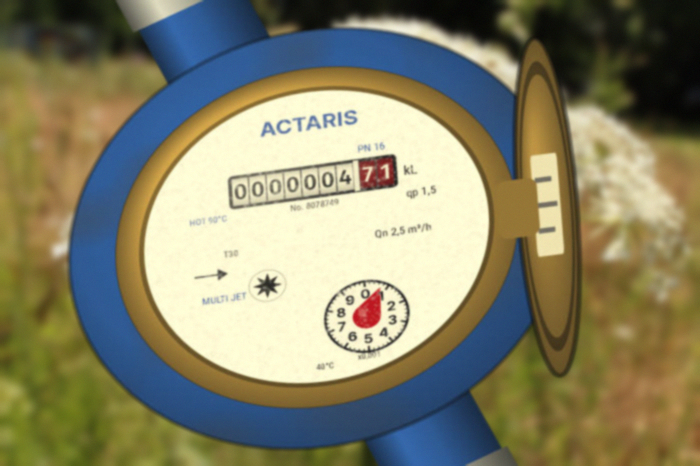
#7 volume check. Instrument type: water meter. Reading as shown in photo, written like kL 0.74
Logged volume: kL 4.710
